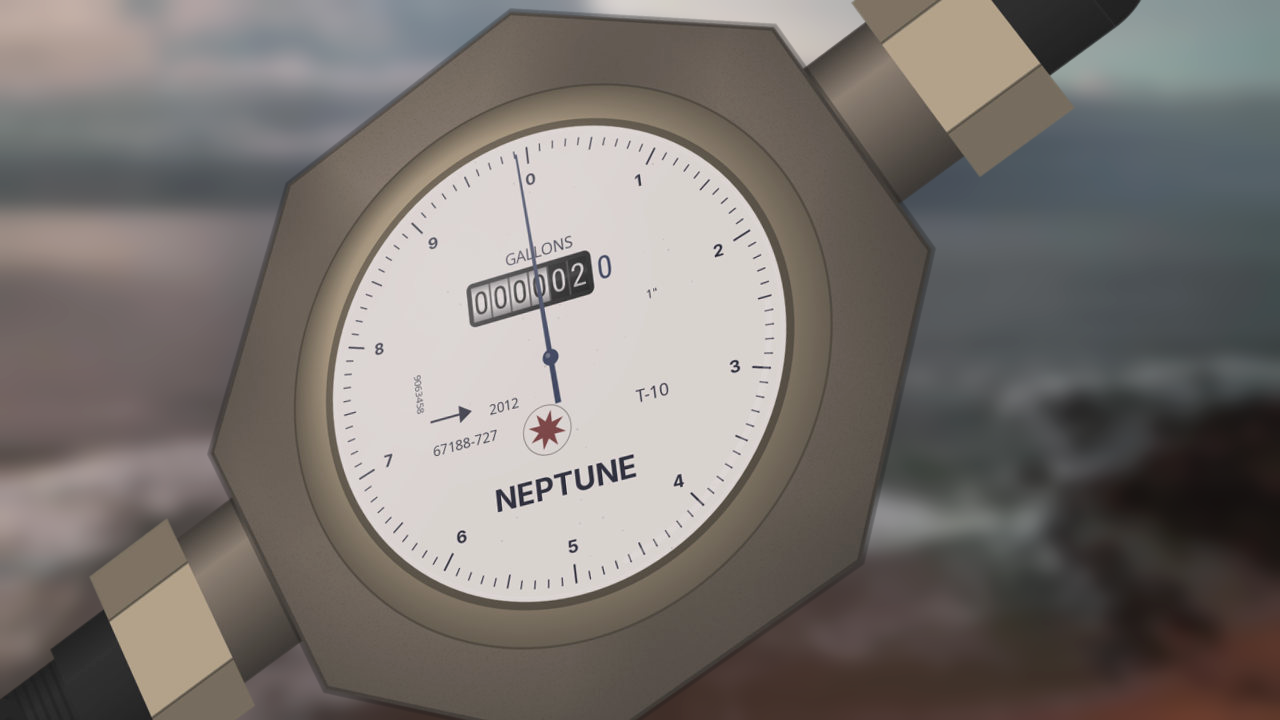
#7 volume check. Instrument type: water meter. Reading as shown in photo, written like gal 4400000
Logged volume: gal 19.9
